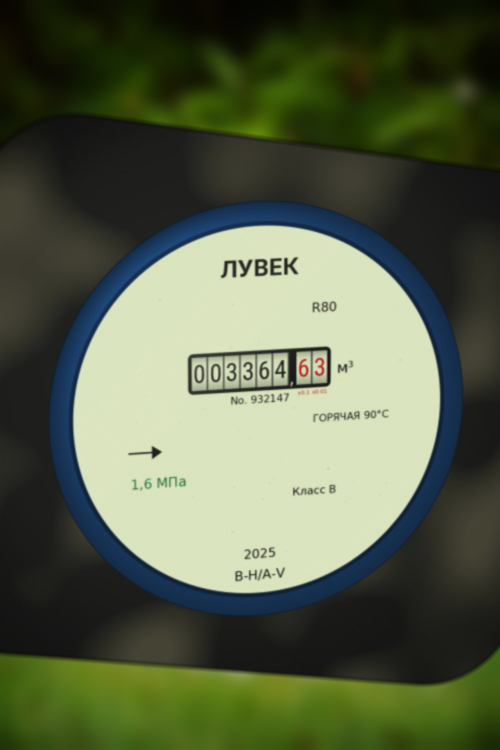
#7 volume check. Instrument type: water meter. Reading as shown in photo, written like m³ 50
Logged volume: m³ 3364.63
